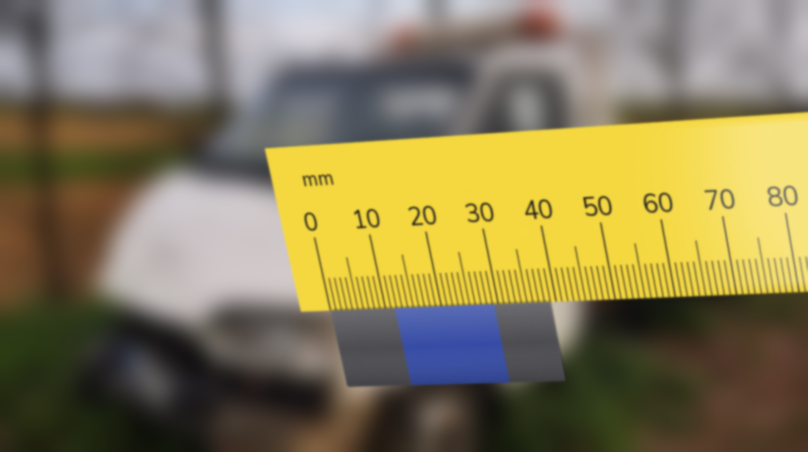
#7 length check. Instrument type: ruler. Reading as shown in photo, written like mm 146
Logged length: mm 39
